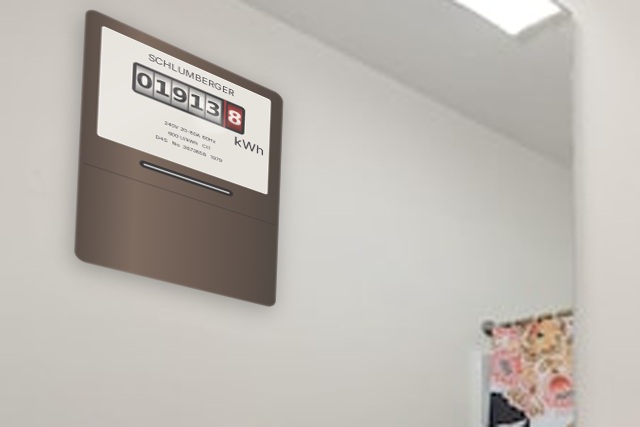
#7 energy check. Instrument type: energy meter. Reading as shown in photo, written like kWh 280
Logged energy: kWh 1913.8
